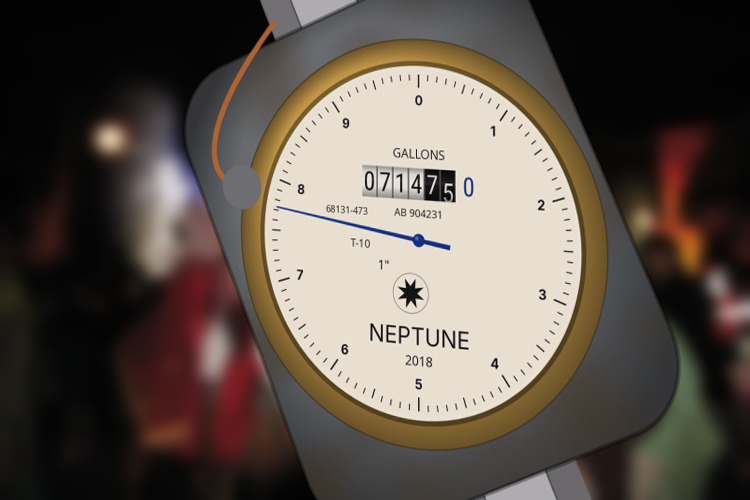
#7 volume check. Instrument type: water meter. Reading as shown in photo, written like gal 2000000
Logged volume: gal 714747.7
